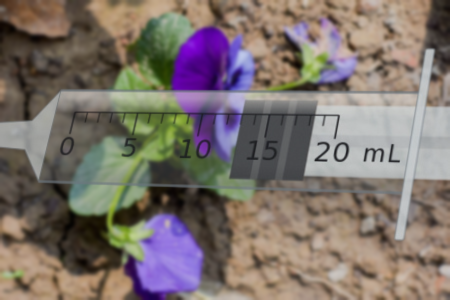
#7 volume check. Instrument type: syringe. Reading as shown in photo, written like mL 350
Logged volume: mL 13
